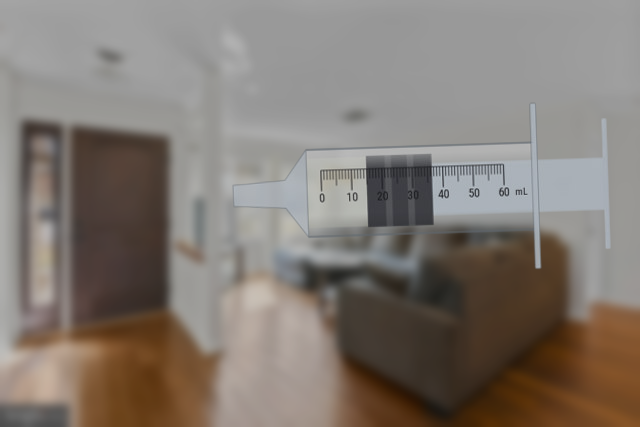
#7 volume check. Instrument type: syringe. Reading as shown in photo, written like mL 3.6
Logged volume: mL 15
